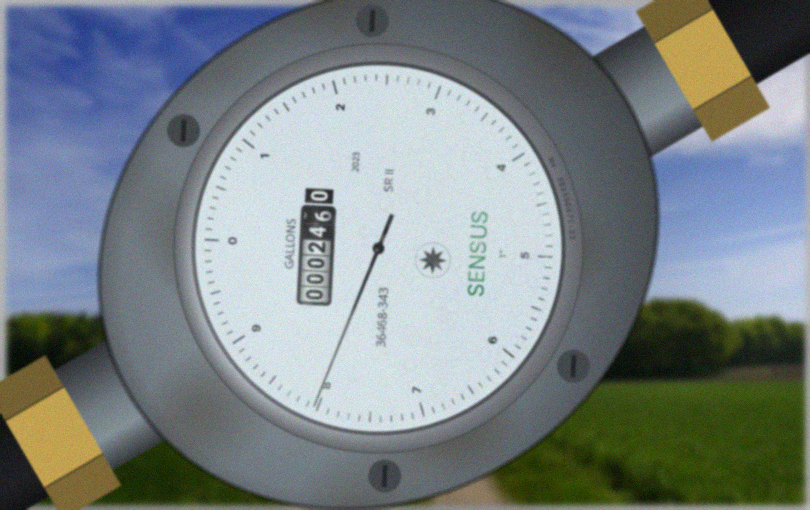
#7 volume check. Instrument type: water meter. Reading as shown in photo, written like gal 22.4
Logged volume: gal 2458.0
